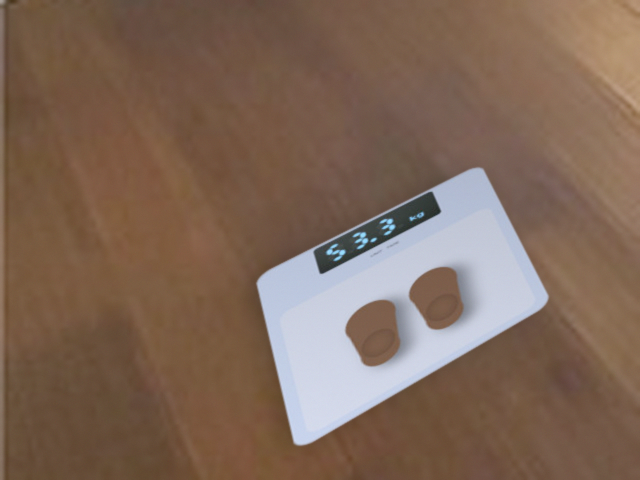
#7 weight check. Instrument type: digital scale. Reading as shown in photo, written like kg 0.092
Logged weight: kg 53.3
